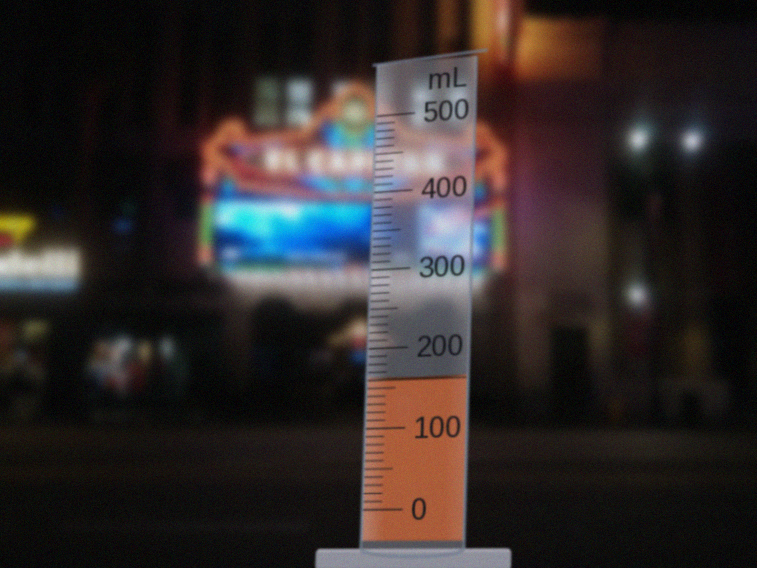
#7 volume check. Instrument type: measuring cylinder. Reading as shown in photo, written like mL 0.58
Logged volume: mL 160
